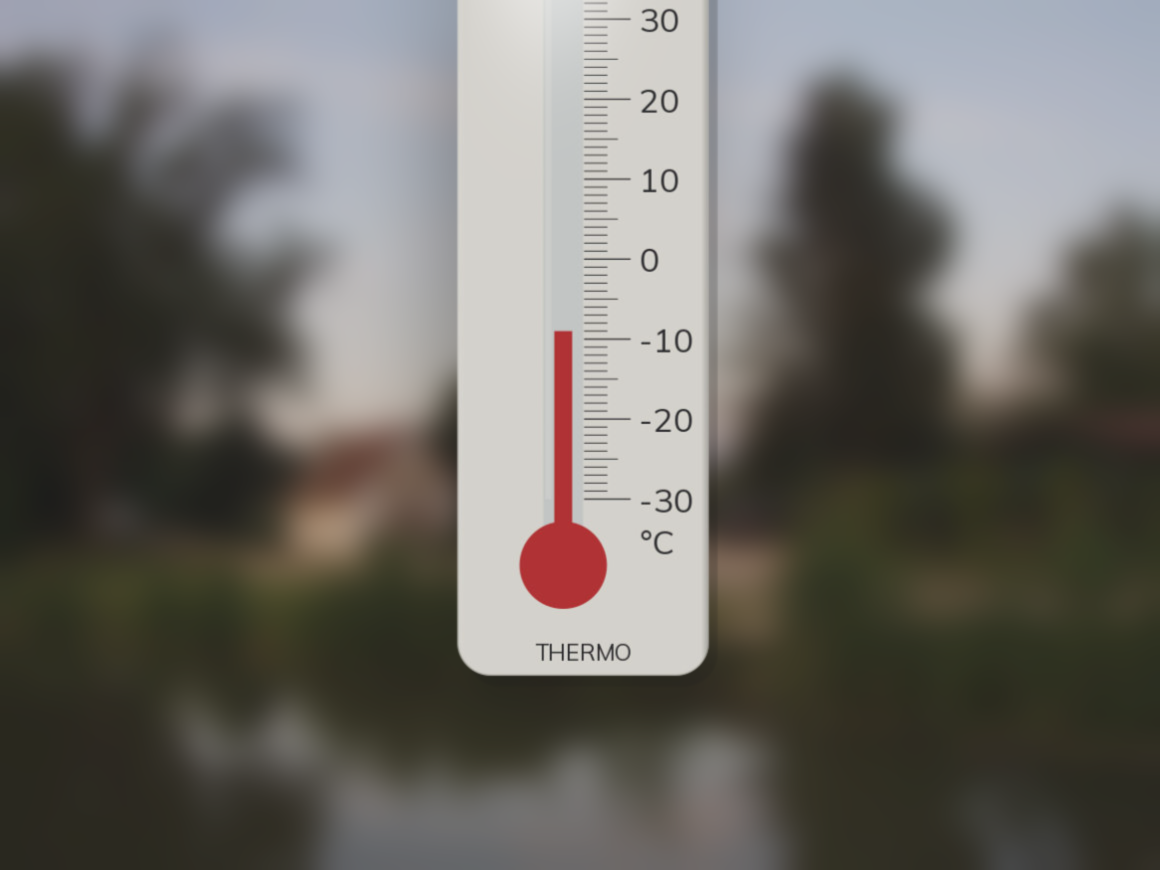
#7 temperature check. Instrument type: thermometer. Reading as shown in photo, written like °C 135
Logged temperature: °C -9
